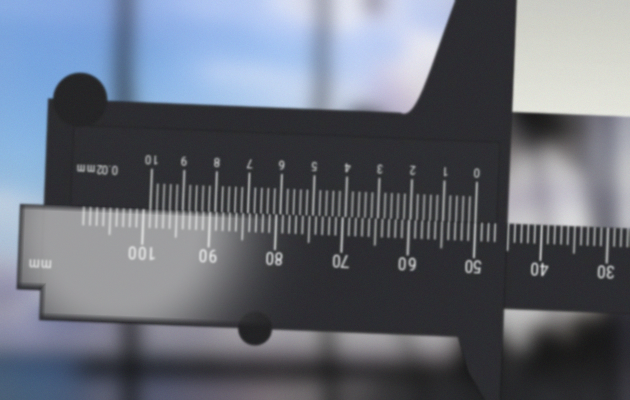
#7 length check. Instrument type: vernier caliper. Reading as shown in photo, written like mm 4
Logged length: mm 50.0
